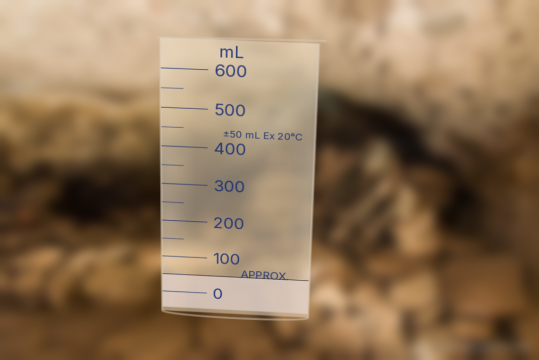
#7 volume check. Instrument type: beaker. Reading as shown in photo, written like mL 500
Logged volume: mL 50
